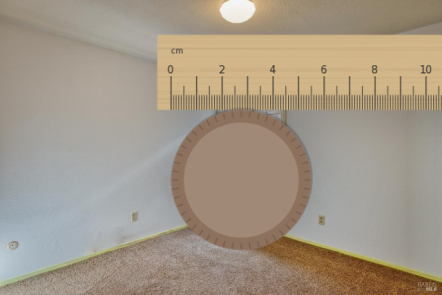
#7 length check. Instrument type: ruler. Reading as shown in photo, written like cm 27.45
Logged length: cm 5.5
